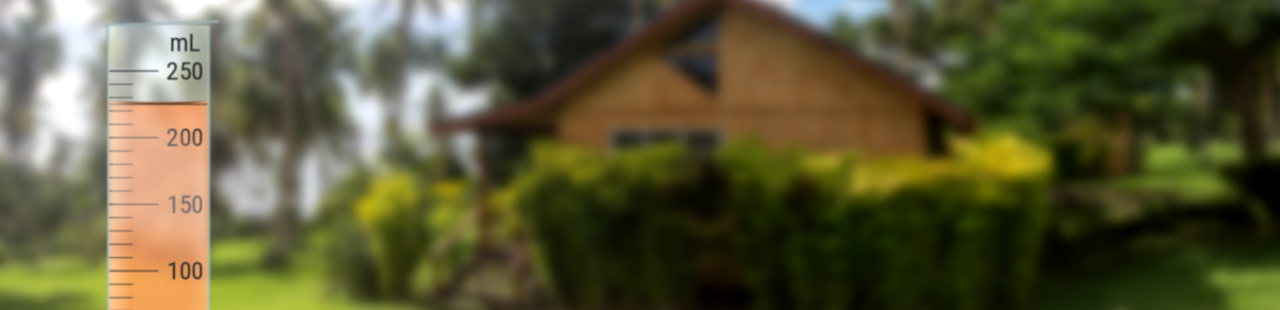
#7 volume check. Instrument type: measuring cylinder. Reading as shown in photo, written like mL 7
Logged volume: mL 225
